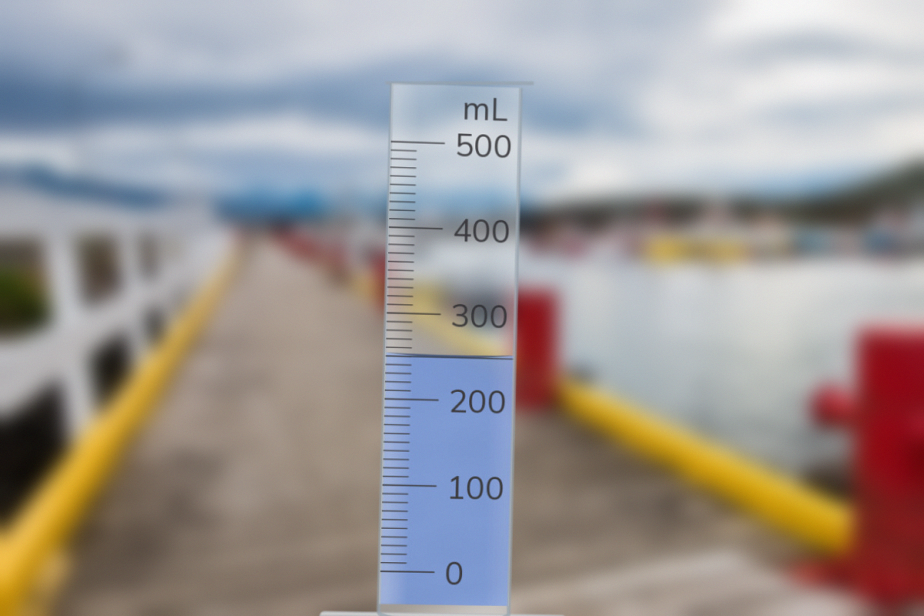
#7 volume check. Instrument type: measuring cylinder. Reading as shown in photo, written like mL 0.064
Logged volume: mL 250
